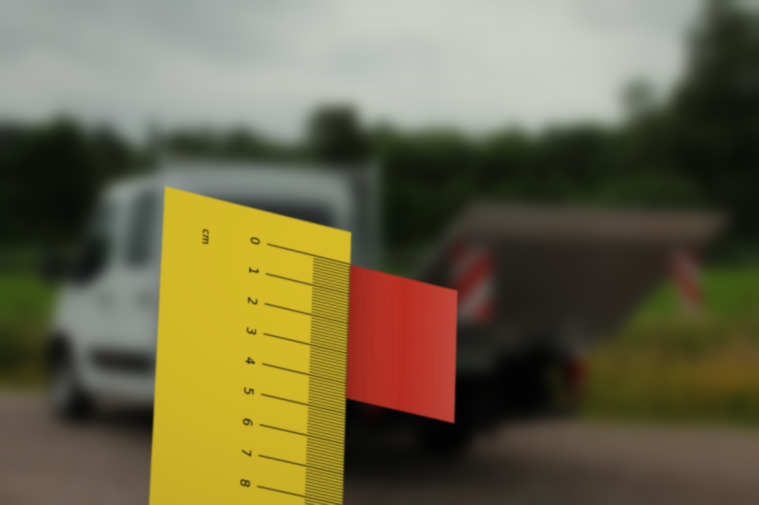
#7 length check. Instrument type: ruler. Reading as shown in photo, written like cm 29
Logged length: cm 4.5
